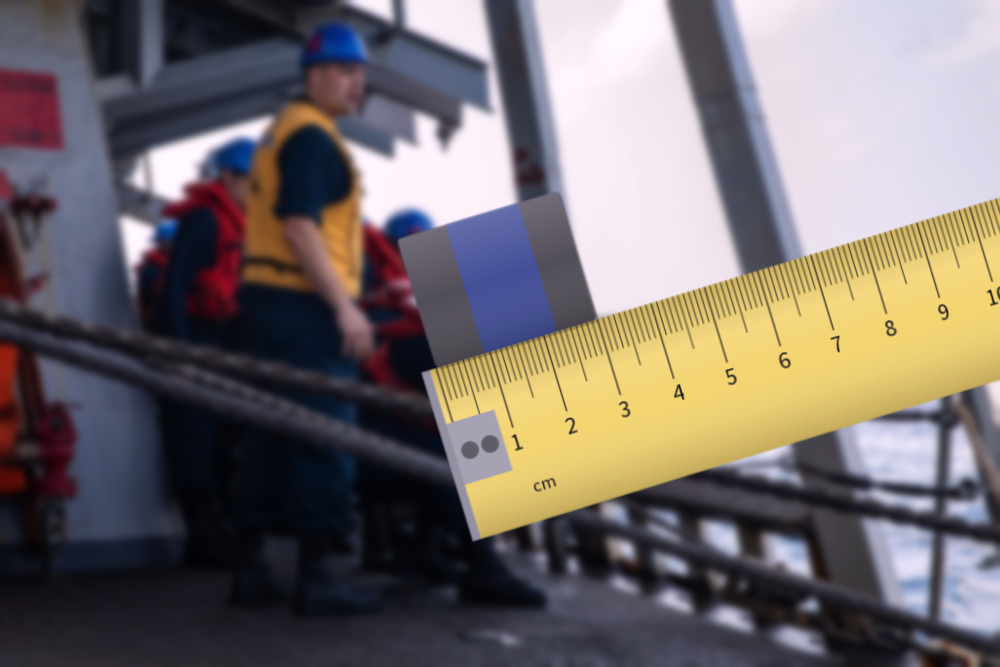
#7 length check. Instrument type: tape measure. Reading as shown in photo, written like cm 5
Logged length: cm 3
